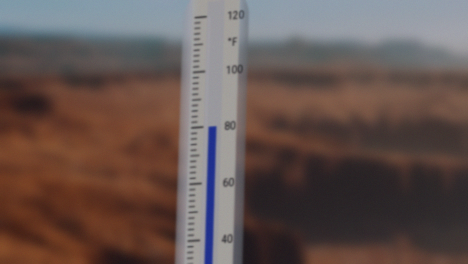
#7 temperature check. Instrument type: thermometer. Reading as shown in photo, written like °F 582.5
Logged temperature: °F 80
